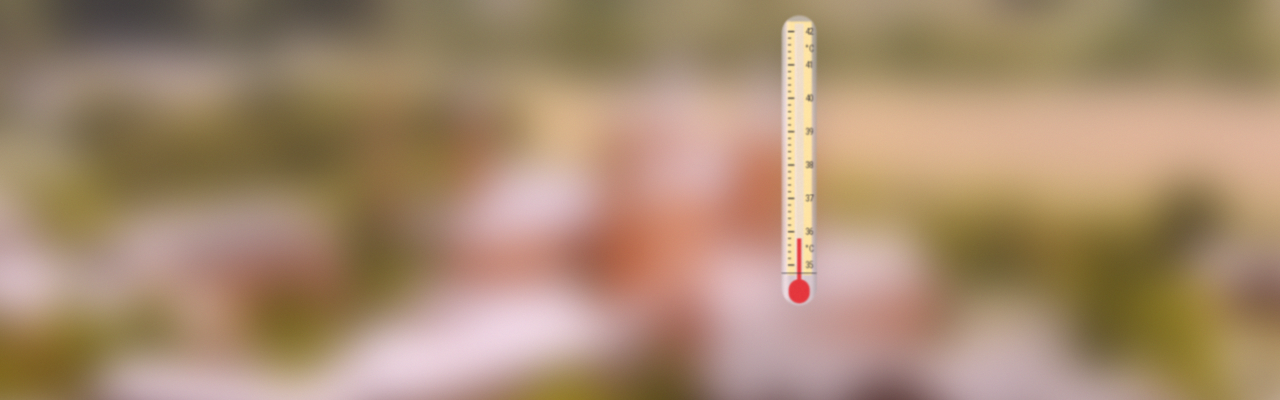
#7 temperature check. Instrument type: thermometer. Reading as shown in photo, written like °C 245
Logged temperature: °C 35.8
